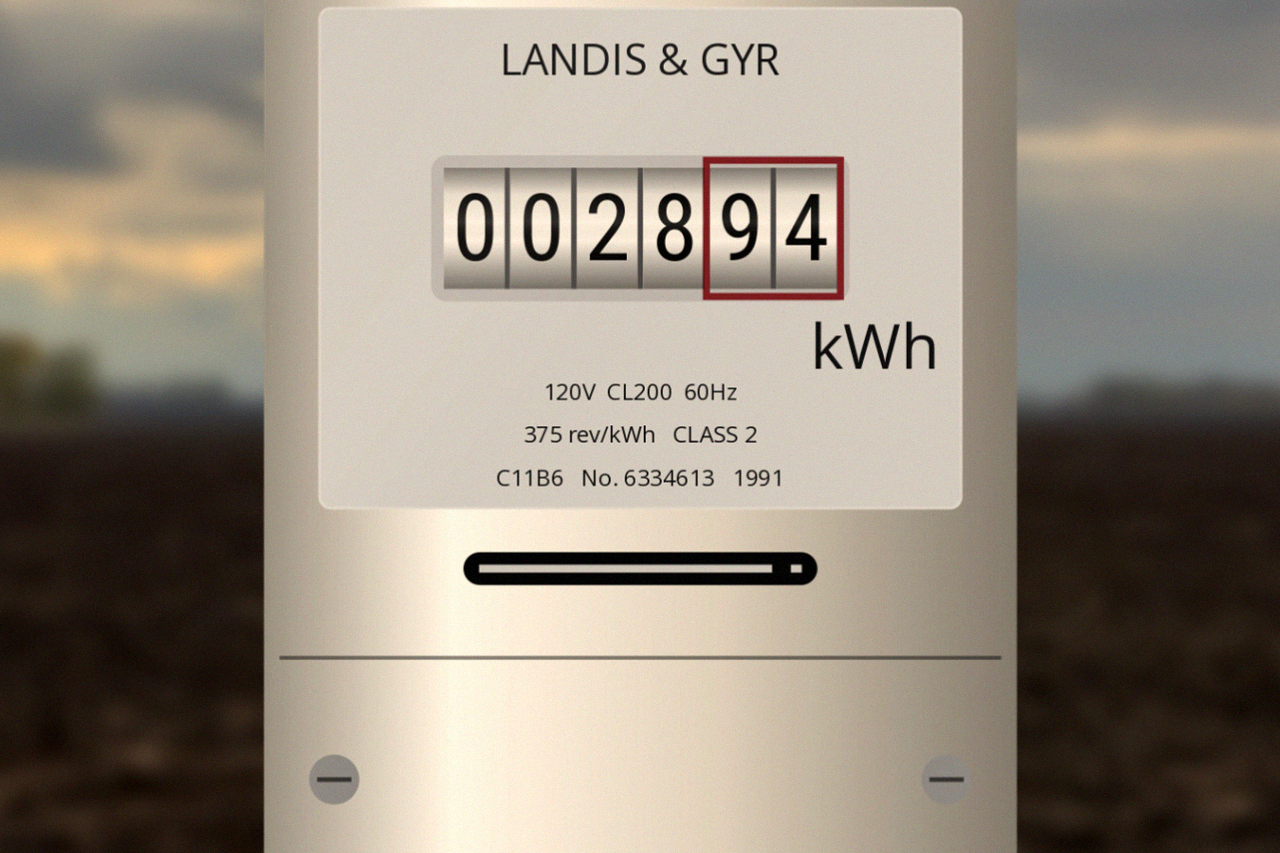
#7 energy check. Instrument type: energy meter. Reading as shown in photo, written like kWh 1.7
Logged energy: kWh 28.94
